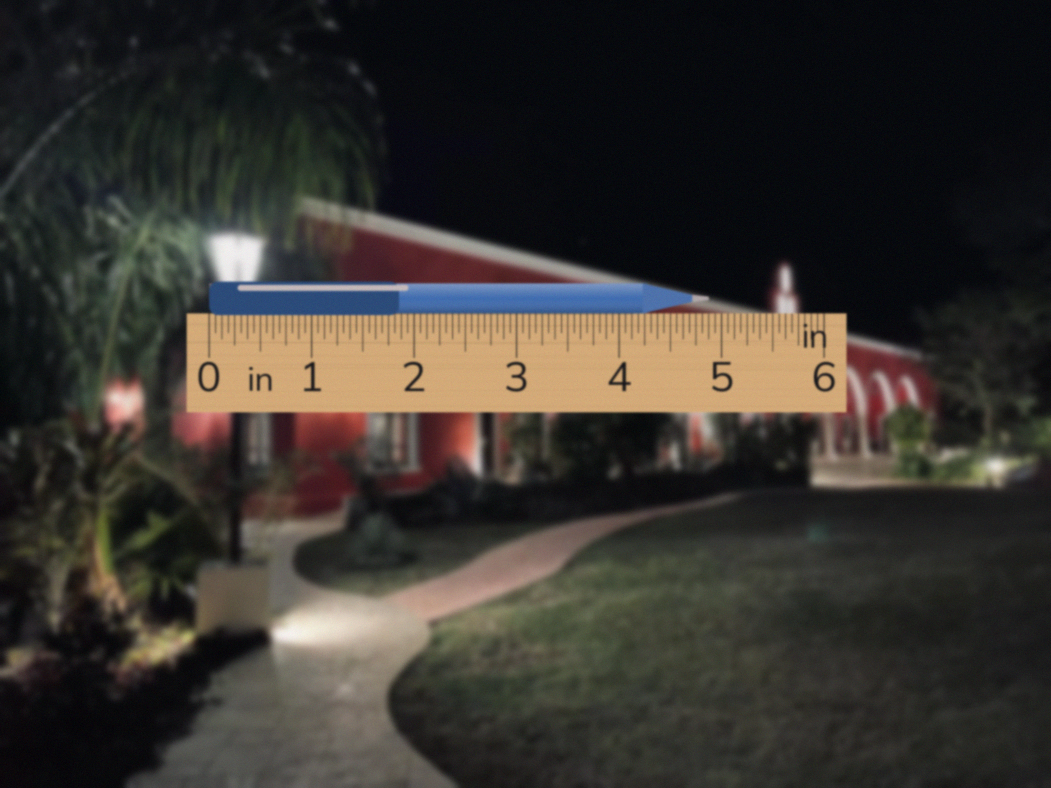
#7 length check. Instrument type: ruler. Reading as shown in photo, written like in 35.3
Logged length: in 4.875
